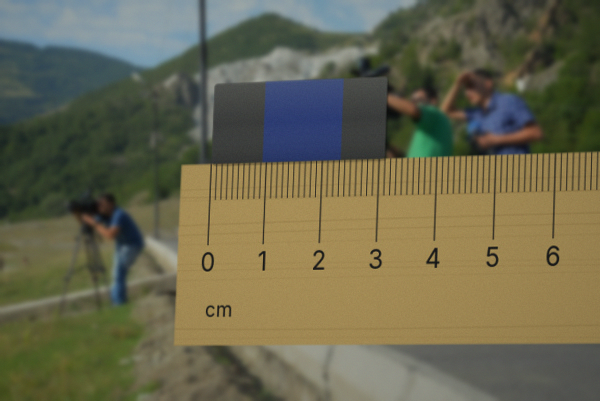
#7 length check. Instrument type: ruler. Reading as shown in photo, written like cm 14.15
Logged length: cm 3.1
